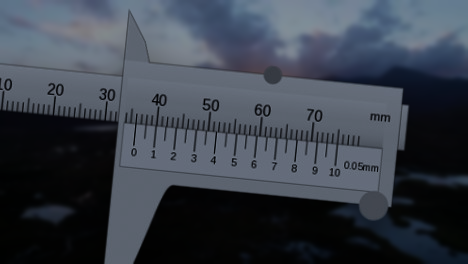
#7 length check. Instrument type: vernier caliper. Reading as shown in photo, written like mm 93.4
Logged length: mm 36.0
